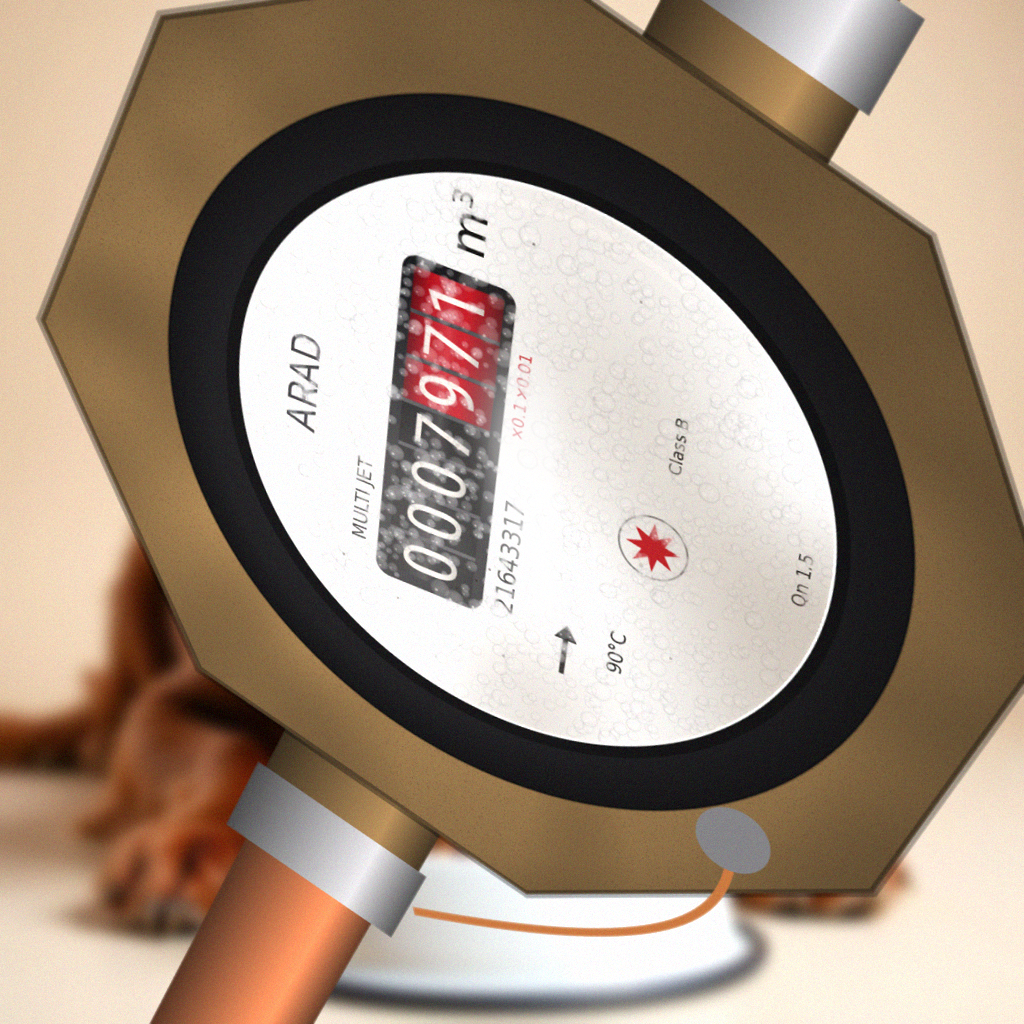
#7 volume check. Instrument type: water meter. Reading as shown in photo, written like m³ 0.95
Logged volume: m³ 7.971
